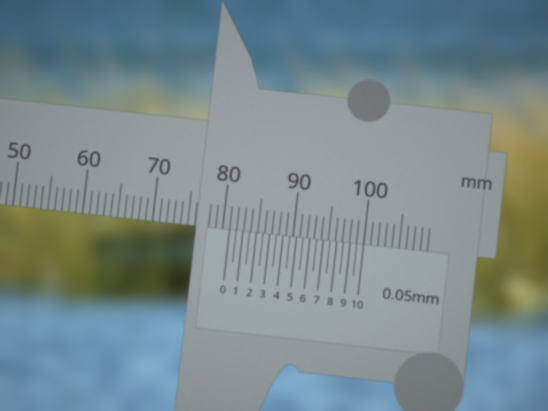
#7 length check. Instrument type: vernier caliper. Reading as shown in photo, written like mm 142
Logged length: mm 81.0
